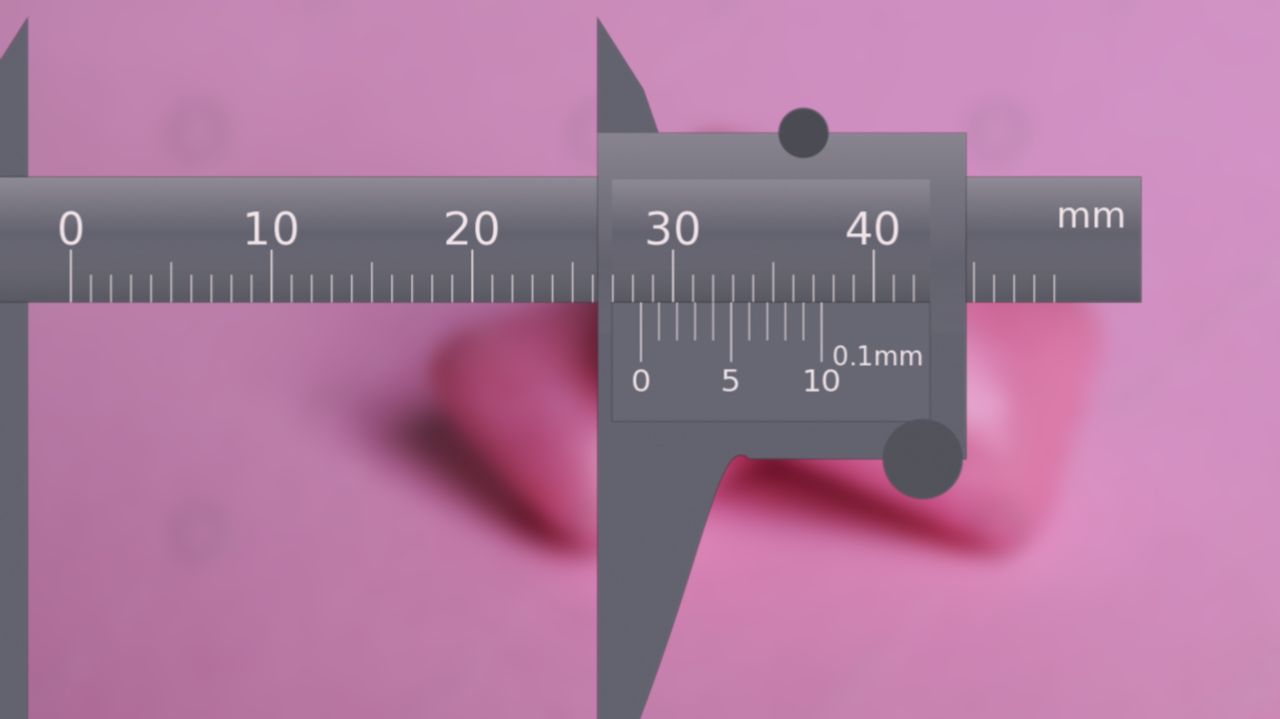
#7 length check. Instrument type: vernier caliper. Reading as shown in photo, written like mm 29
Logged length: mm 28.4
